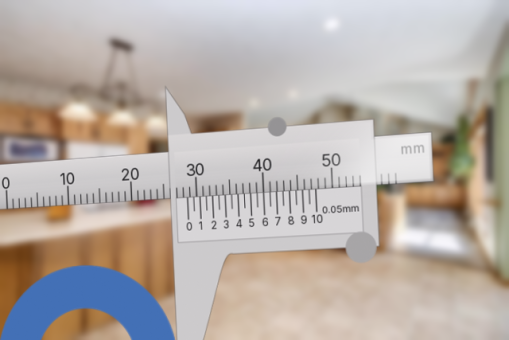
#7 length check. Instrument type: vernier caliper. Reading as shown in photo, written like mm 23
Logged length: mm 28.6
